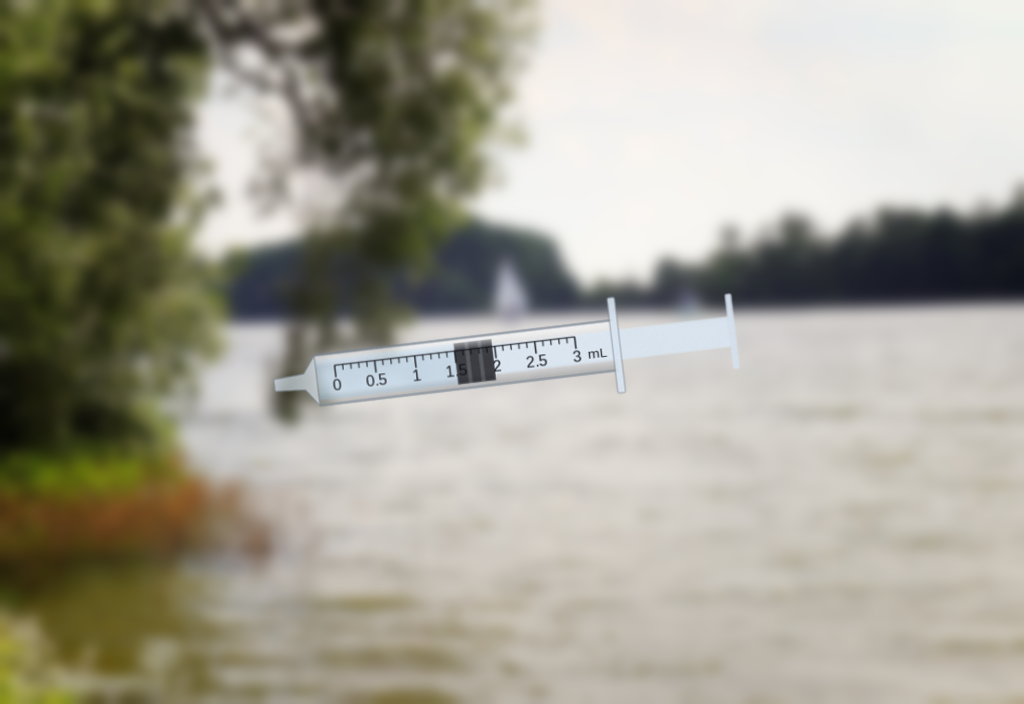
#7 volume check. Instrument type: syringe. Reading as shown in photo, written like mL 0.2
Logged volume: mL 1.5
